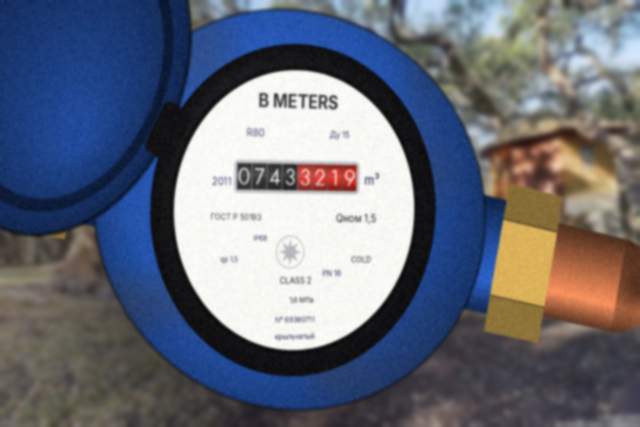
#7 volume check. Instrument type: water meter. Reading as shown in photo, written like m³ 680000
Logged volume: m³ 743.3219
